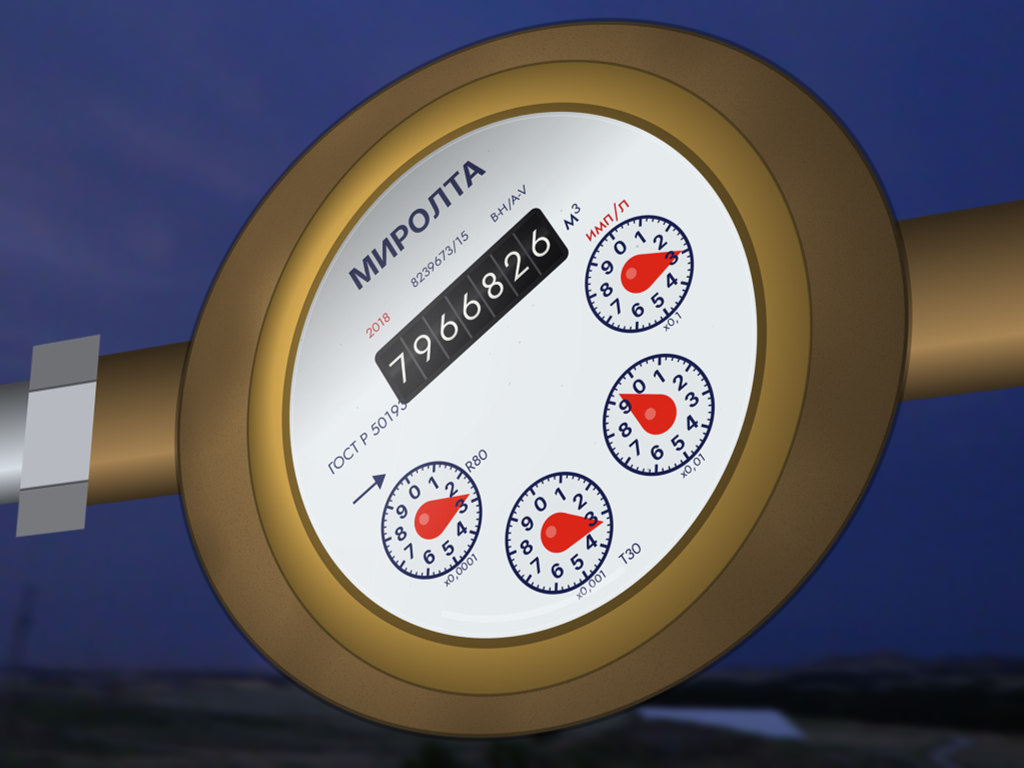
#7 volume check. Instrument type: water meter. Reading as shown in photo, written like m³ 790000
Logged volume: m³ 7966826.2932
